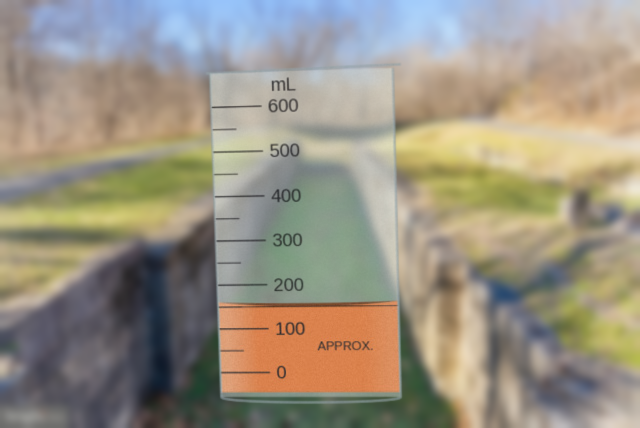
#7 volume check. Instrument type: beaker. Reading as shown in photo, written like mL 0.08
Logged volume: mL 150
